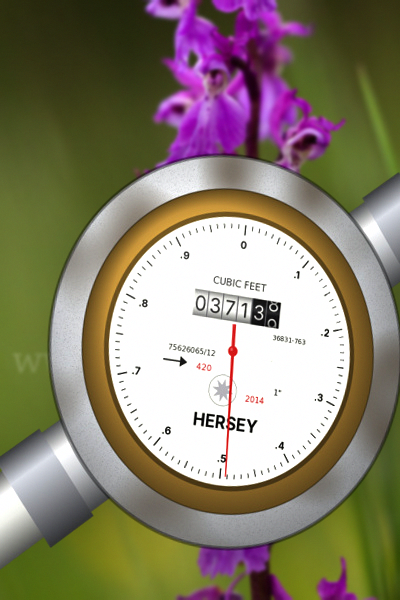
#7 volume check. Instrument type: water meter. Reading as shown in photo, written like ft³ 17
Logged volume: ft³ 37138.49
